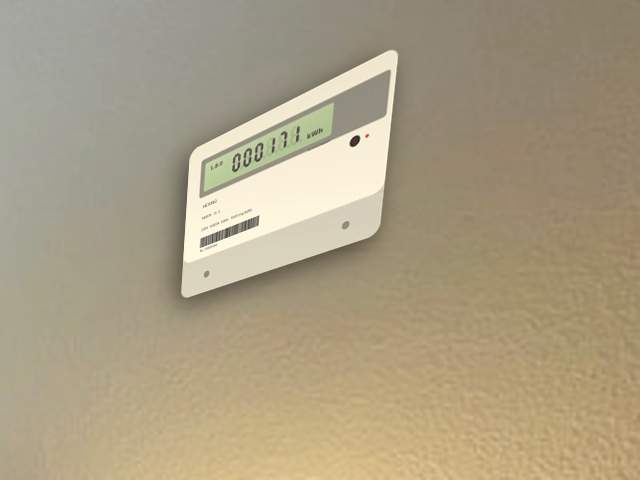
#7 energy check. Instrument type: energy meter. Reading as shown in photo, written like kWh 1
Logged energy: kWh 171
